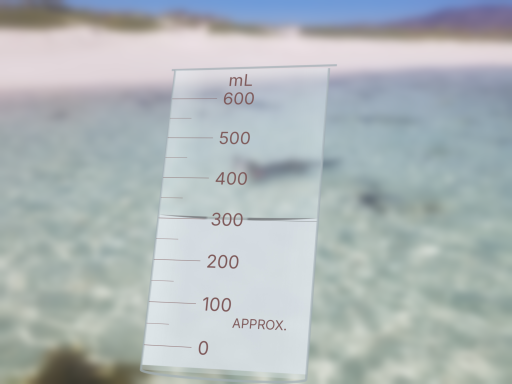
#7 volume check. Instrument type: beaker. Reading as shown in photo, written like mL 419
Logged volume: mL 300
